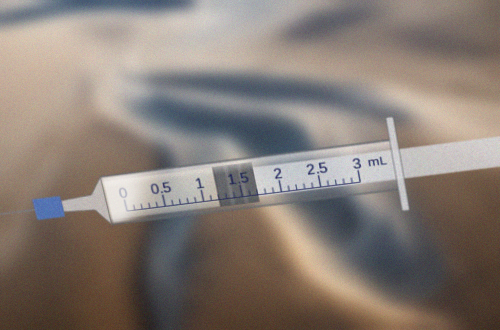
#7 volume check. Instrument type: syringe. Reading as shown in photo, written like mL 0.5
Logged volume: mL 1.2
